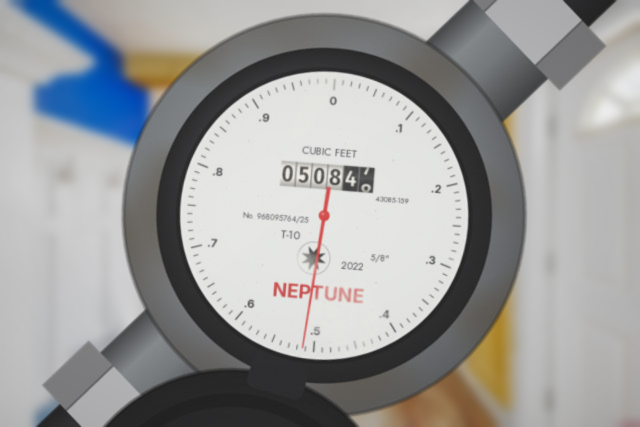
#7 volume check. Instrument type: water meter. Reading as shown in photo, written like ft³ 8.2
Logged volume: ft³ 50847.51
